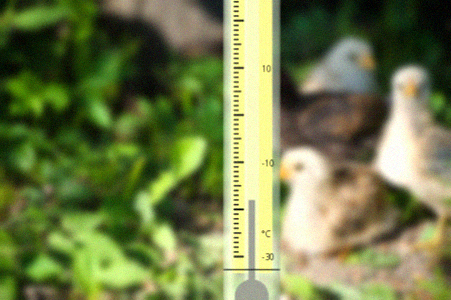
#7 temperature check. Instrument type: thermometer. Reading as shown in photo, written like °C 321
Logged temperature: °C -18
